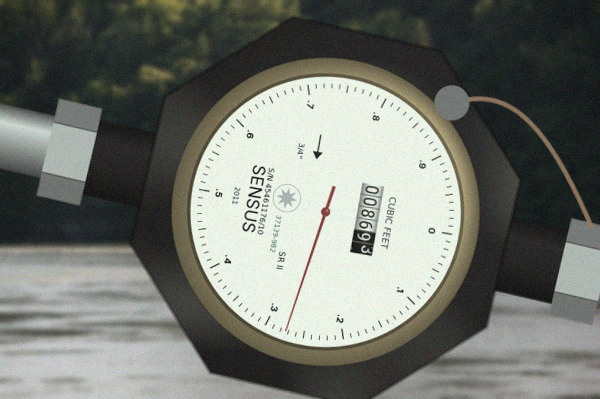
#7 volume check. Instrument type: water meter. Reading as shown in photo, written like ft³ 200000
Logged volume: ft³ 8693.27
